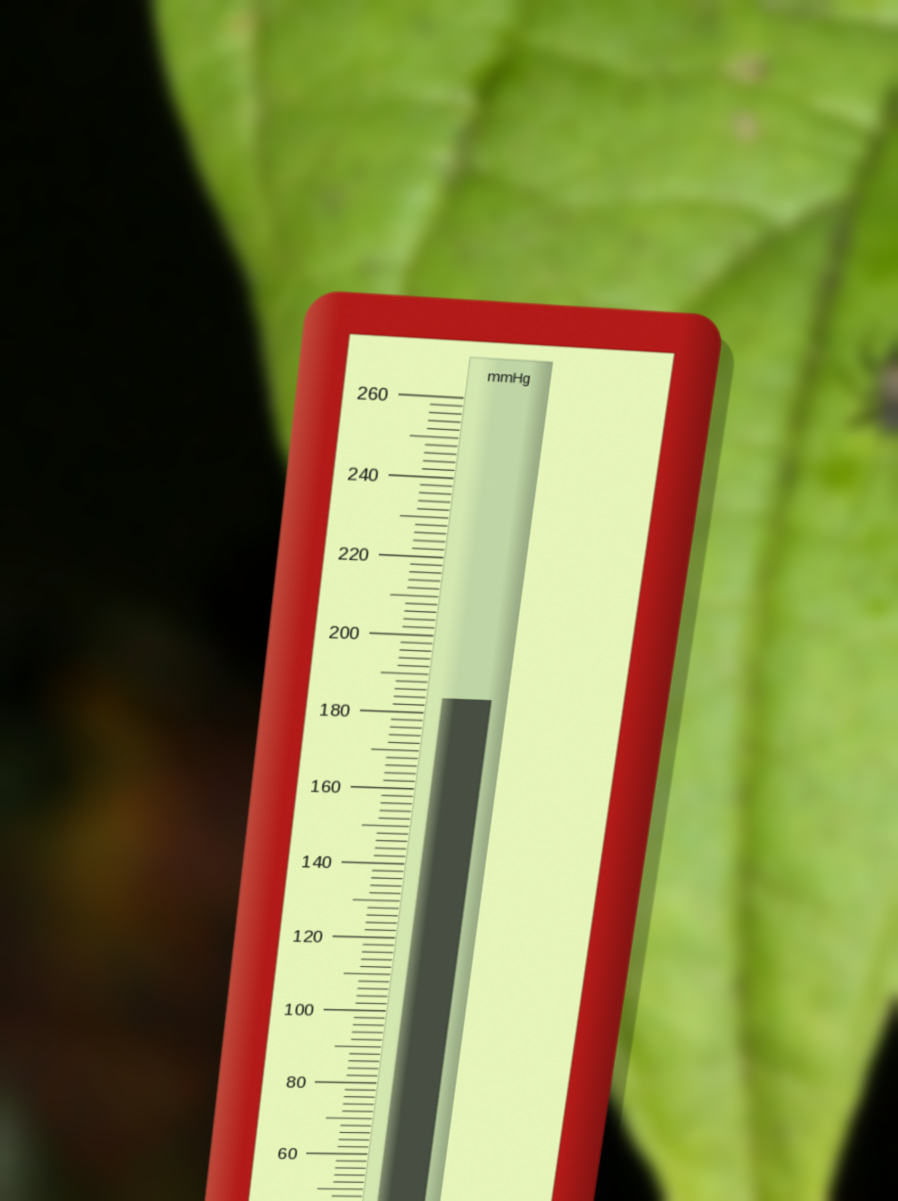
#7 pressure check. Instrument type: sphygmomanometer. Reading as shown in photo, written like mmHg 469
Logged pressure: mmHg 184
